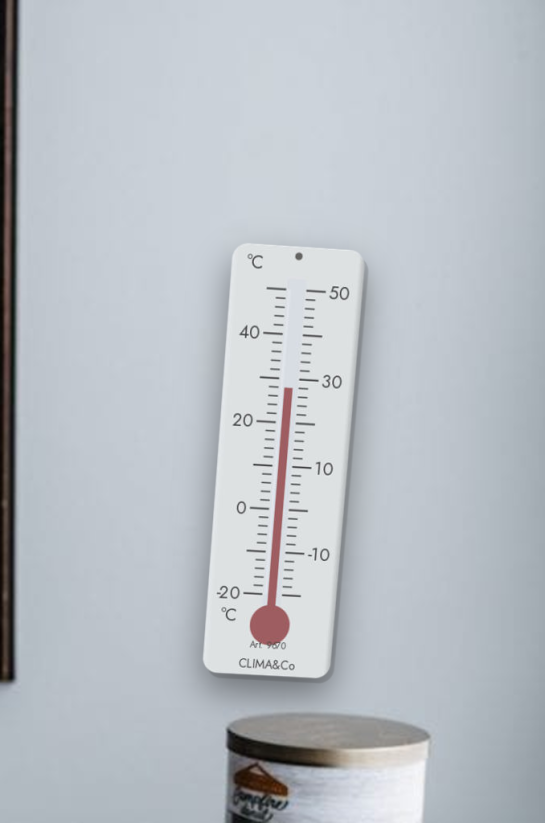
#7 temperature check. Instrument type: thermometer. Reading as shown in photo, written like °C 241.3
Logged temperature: °C 28
